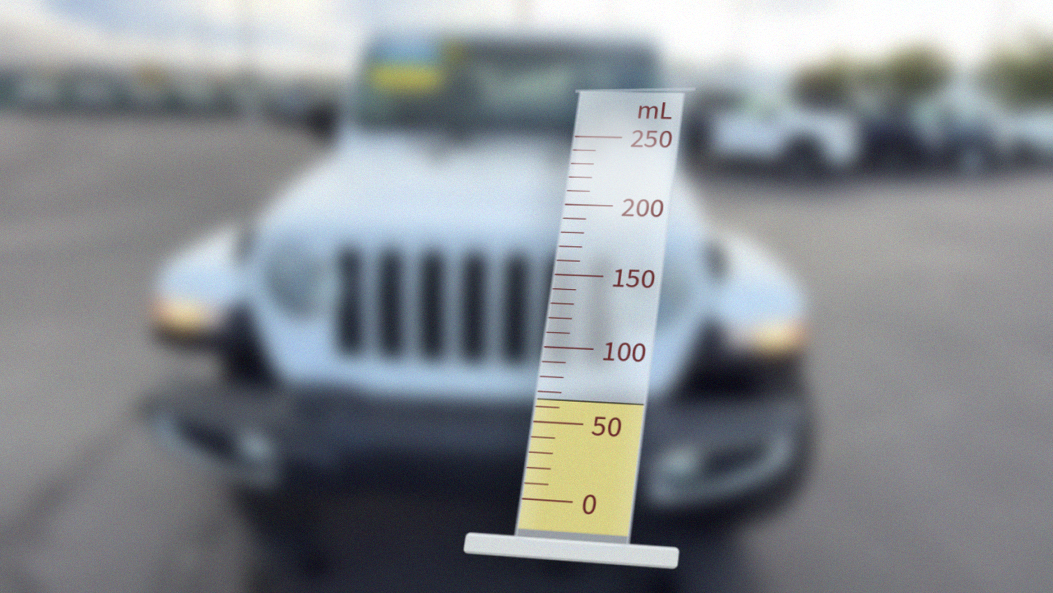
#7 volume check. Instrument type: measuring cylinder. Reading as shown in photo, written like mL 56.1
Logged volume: mL 65
